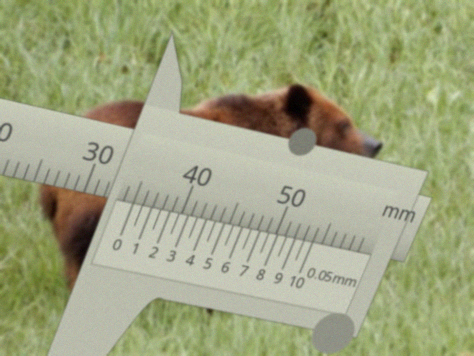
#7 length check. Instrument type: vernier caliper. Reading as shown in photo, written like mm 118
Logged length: mm 35.0
